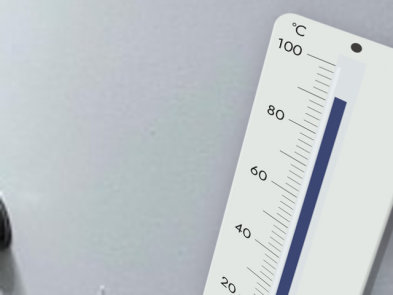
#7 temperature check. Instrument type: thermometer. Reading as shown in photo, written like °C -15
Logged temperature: °C 92
